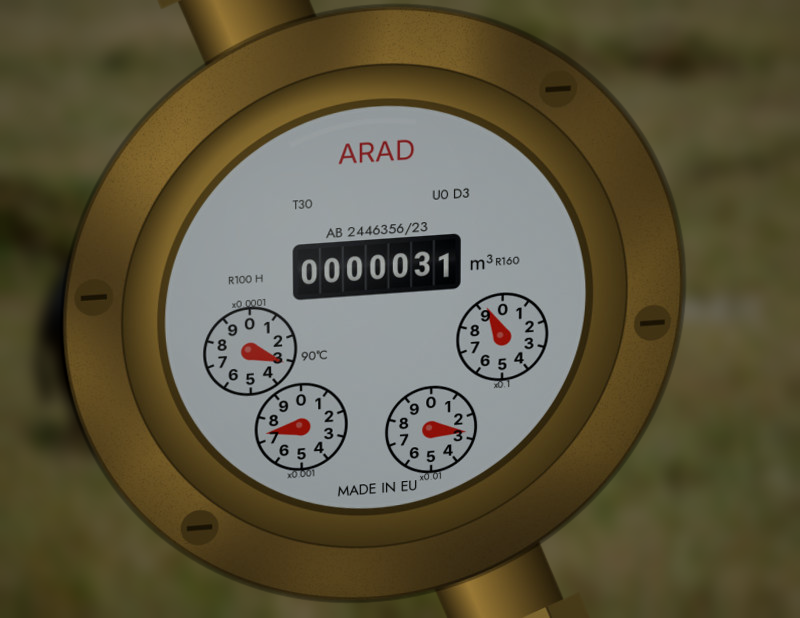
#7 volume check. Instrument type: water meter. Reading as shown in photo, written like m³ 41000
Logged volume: m³ 30.9273
